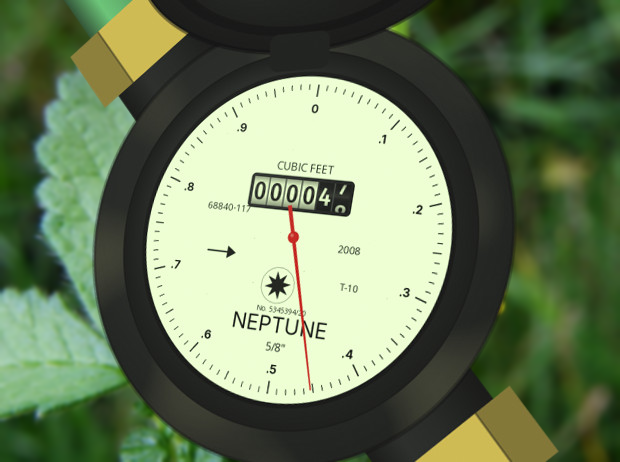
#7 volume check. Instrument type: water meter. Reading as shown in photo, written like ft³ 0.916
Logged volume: ft³ 47.45
